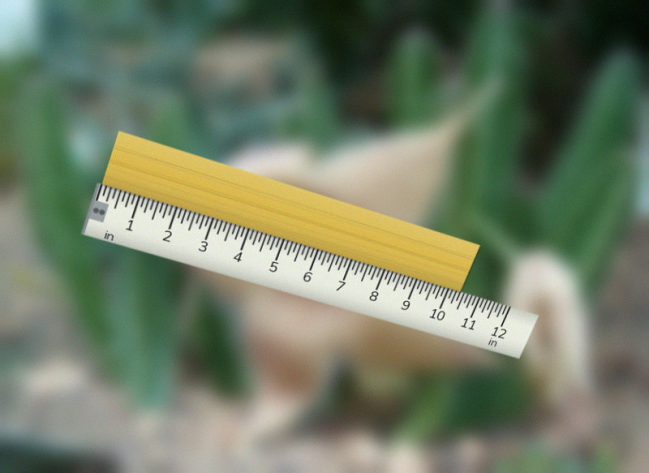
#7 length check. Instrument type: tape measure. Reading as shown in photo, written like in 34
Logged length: in 10.375
